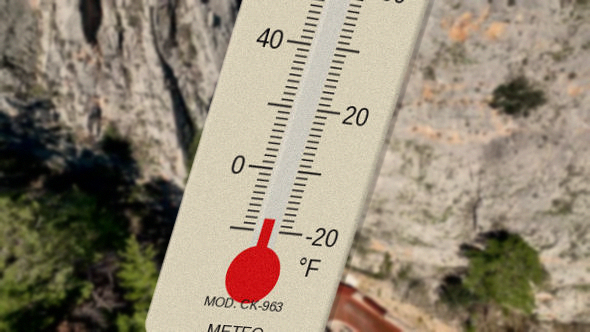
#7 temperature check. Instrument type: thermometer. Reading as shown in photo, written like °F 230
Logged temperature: °F -16
